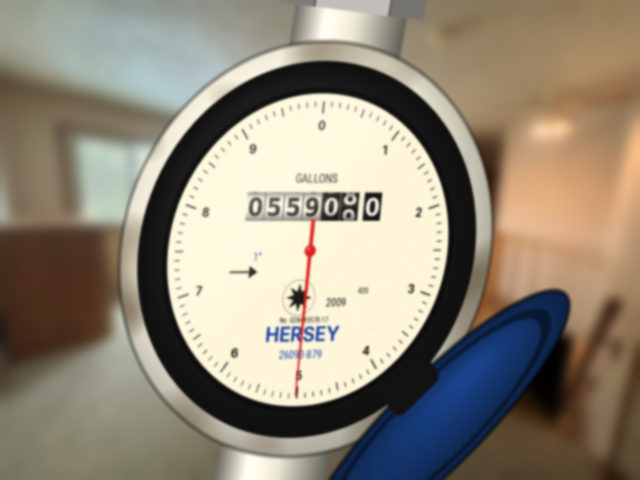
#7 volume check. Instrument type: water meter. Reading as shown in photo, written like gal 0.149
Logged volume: gal 559085.0
